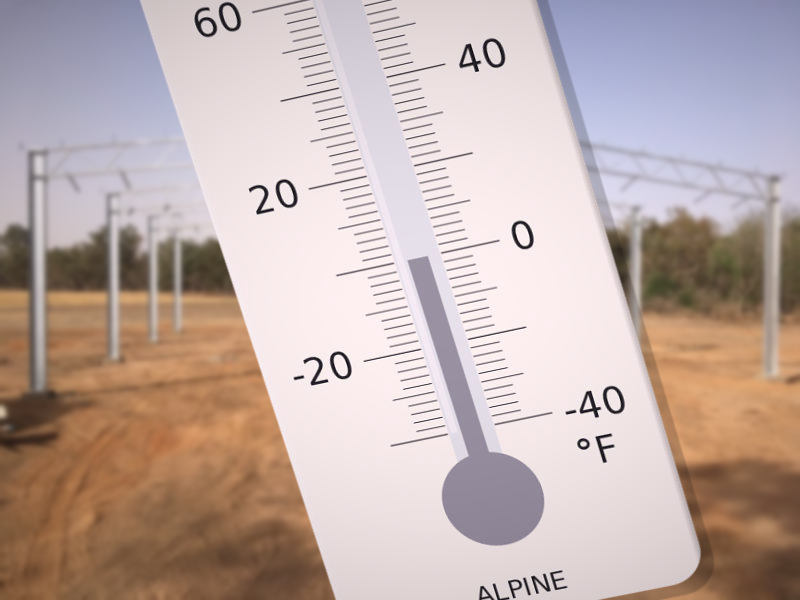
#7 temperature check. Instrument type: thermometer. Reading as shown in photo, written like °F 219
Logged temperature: °F 0
